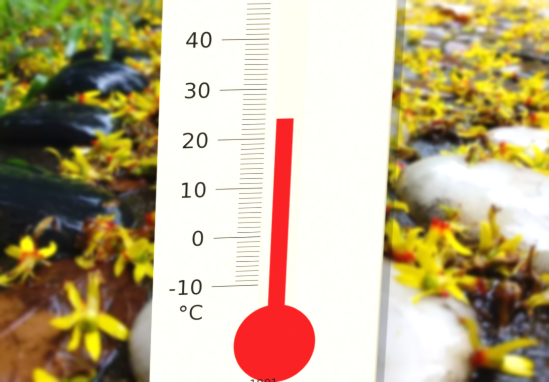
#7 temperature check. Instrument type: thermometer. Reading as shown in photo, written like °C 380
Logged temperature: °C 24
